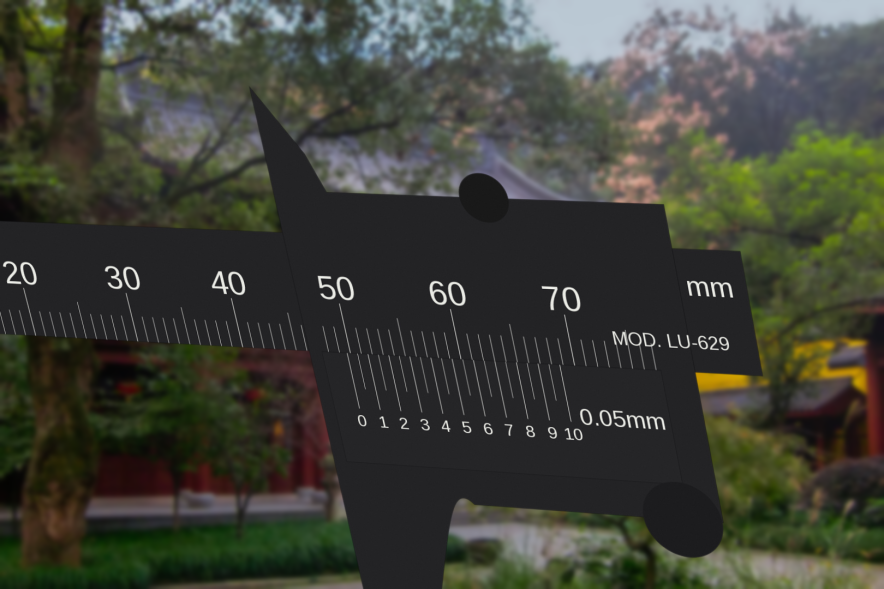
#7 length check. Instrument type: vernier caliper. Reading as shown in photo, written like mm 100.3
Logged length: mm 49.7
